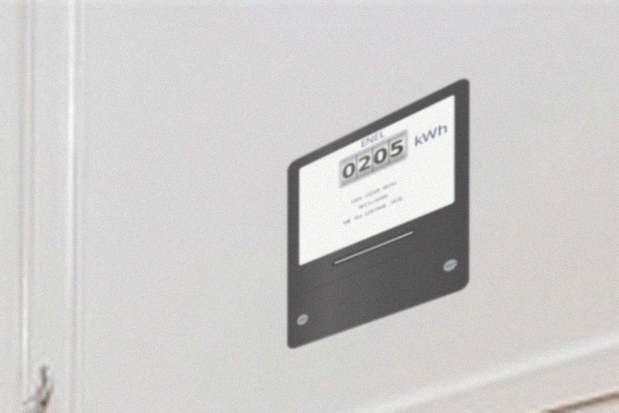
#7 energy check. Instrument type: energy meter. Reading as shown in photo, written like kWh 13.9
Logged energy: kWh 205
